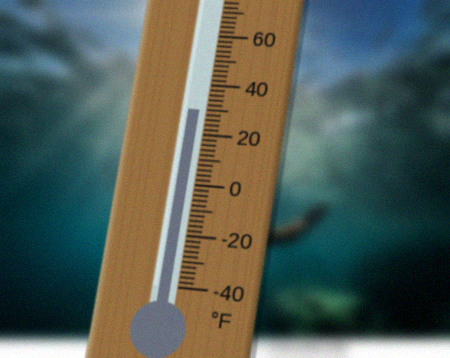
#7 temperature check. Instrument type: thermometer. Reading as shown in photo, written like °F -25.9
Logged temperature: °F 30
